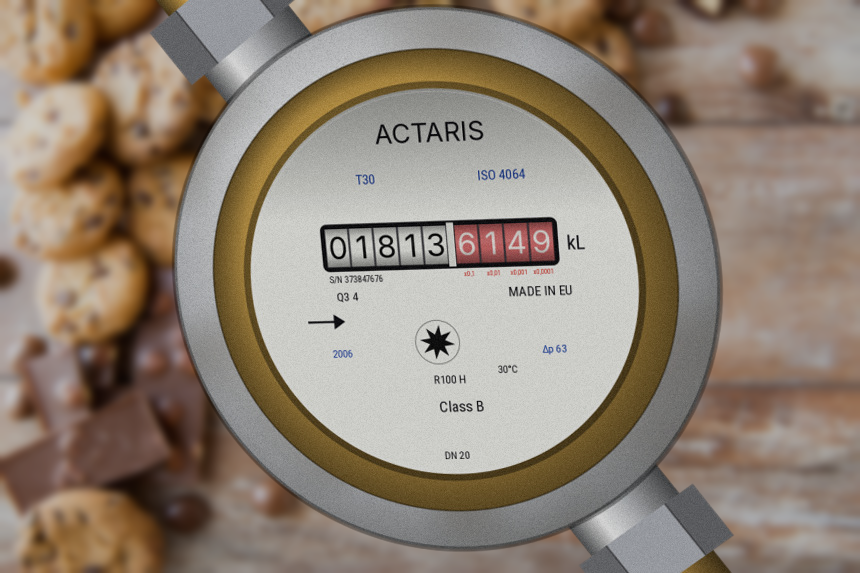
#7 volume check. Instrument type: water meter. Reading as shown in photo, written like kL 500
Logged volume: kL 1813.6149
